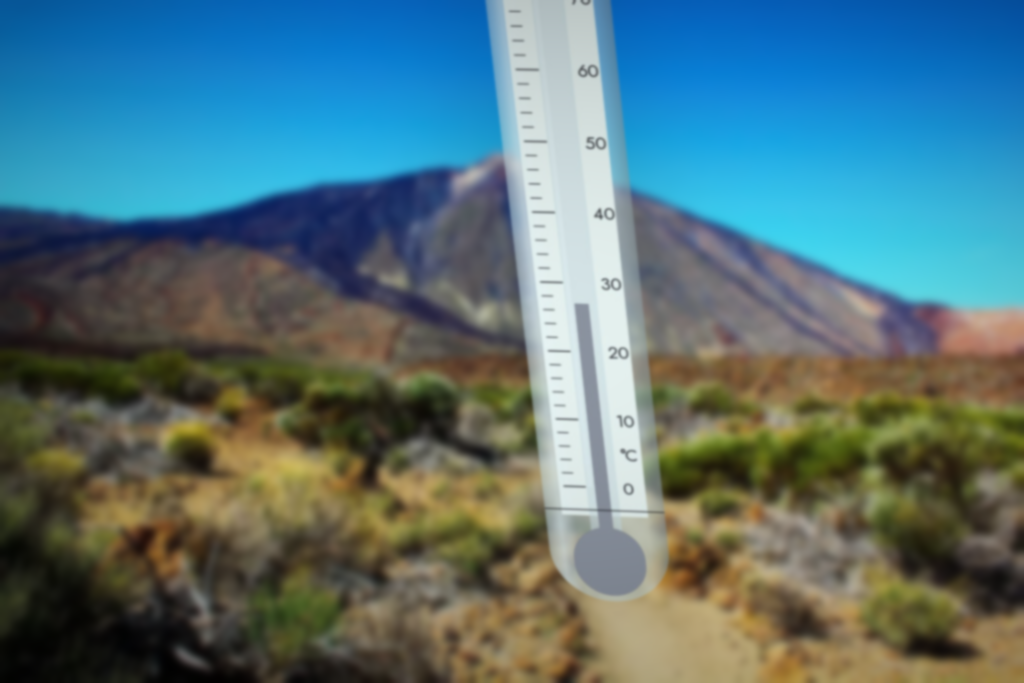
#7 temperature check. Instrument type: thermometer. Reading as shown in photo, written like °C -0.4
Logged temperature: °C 27
